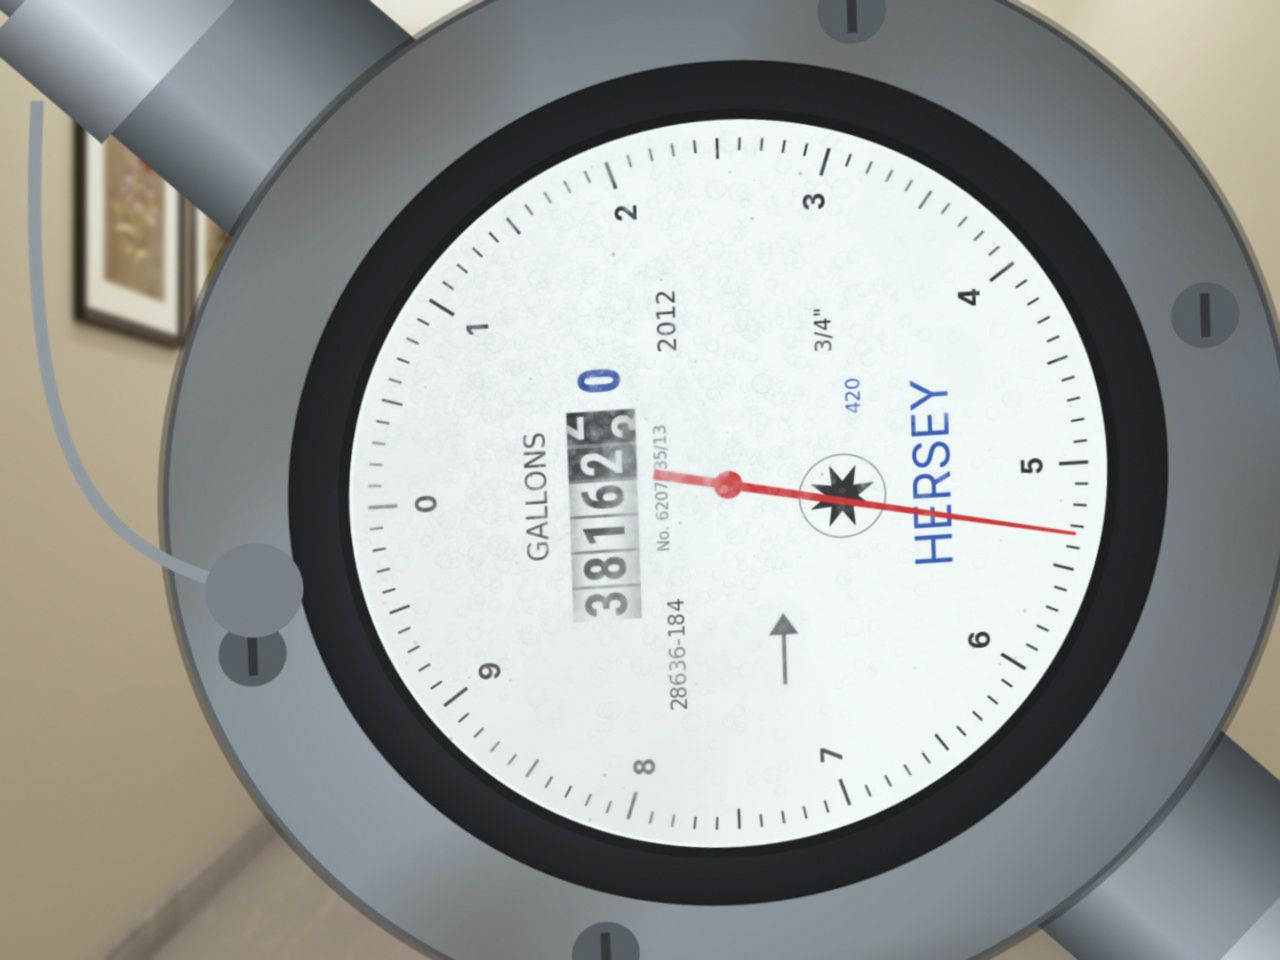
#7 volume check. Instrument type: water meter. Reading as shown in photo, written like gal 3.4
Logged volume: gal 3816225.3
